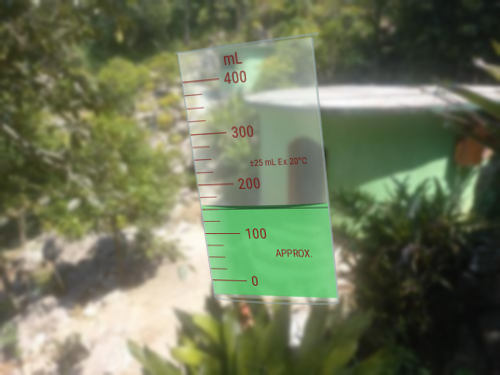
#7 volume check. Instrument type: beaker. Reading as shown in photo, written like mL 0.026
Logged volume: mL 150
